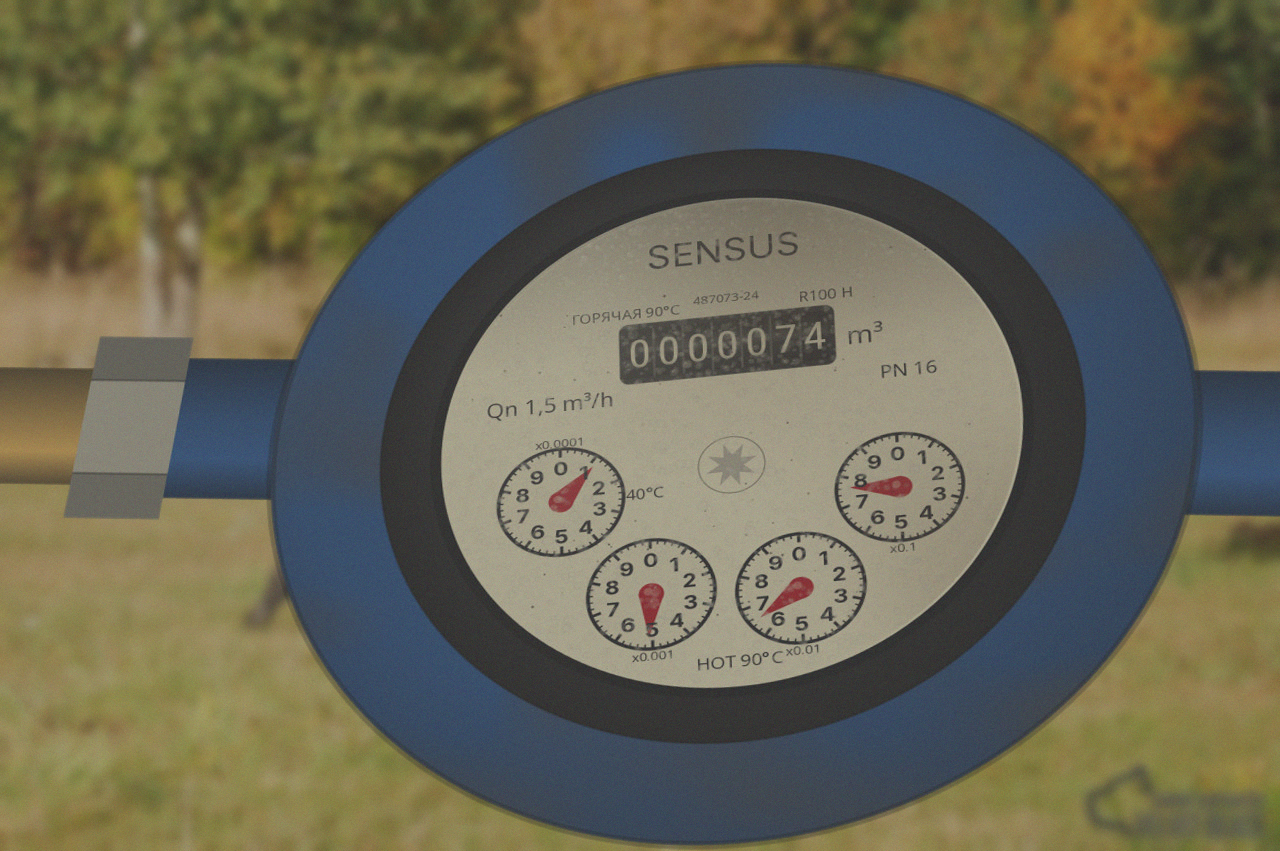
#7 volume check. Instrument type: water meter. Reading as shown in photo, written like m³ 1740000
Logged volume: m³ 74.7651
